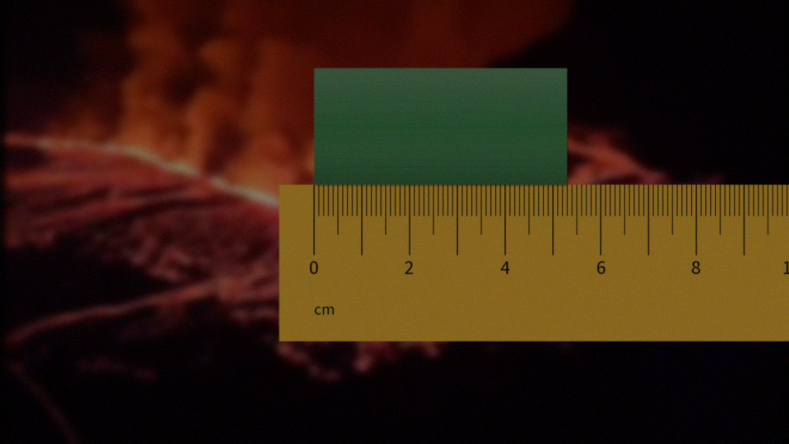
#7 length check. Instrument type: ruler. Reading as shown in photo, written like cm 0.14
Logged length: cm 5.3
